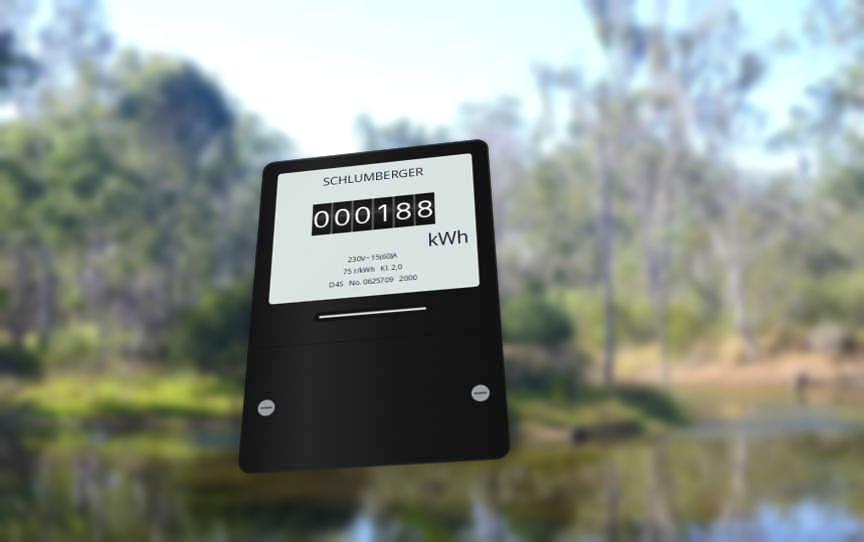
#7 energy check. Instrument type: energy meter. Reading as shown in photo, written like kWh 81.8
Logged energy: kWh 188
